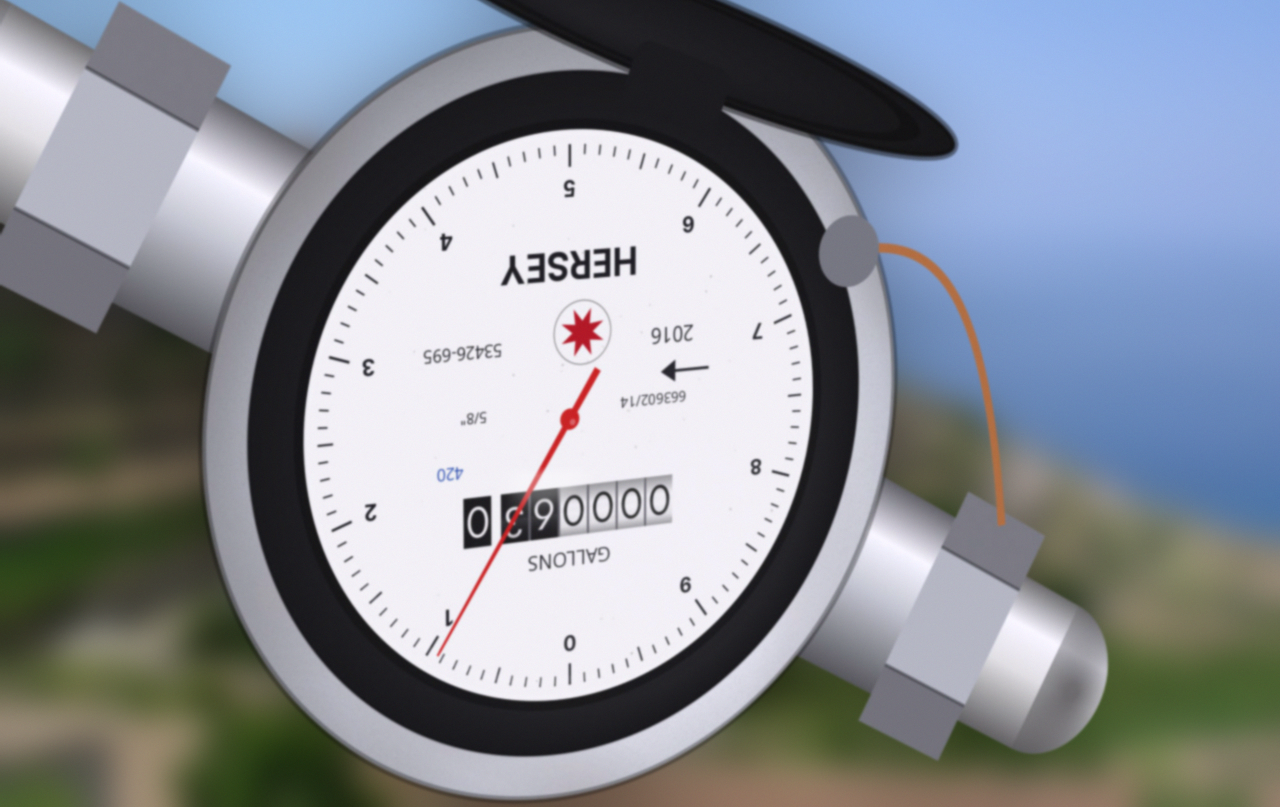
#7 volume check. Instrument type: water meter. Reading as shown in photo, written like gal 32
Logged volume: gal 630.9
